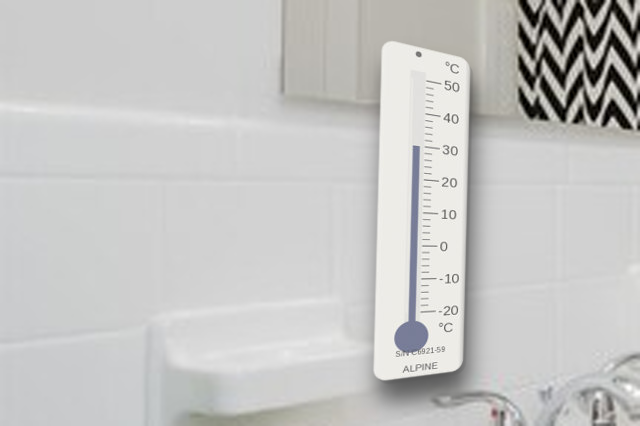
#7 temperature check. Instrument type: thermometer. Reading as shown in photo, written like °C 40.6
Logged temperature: °C 30
